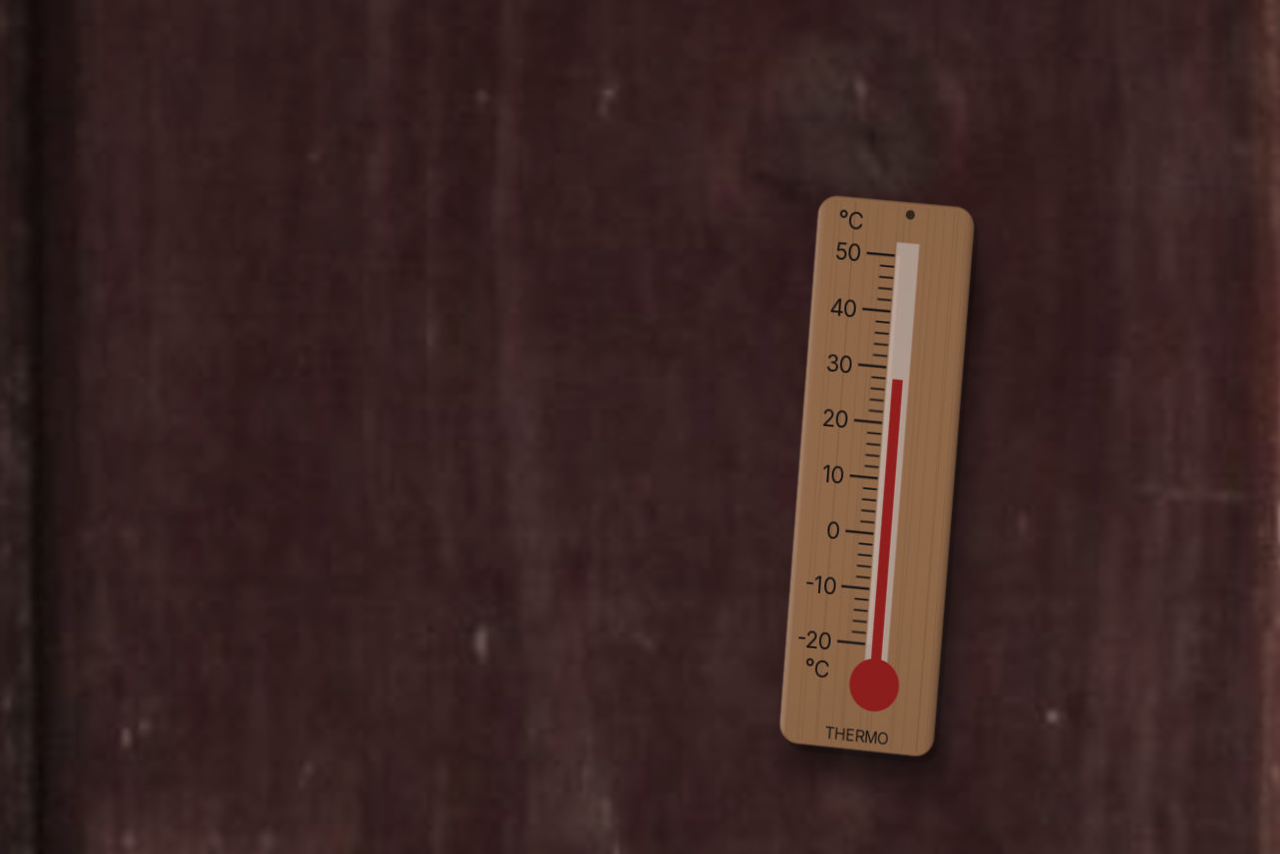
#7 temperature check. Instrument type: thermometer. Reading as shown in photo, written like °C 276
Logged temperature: °C 28
